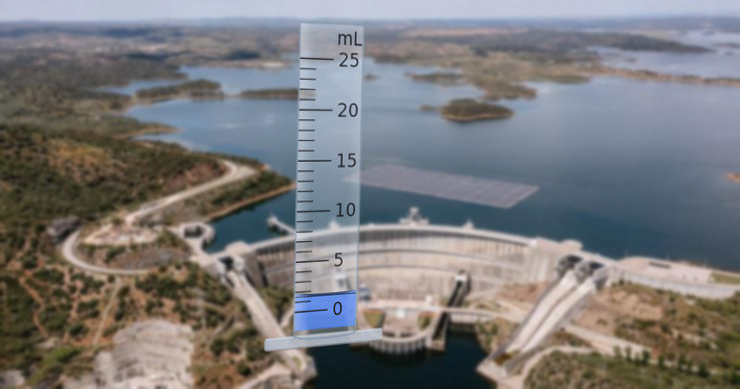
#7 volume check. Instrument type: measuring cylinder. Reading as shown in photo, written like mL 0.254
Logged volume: mL 1.5
